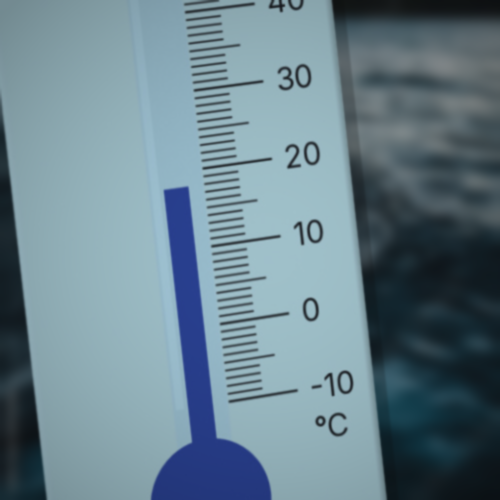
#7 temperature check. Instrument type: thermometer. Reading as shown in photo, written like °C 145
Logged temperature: °C 18
